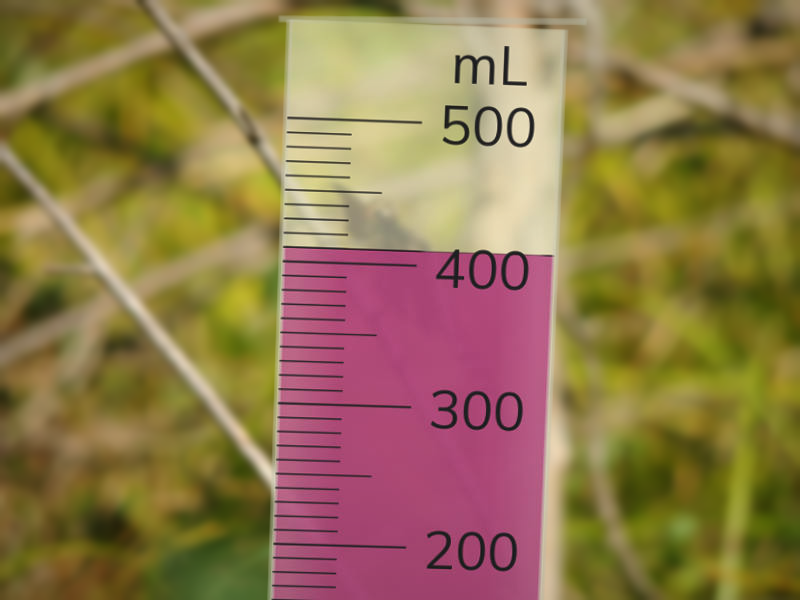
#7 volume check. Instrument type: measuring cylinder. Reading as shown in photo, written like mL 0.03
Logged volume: mL 410
